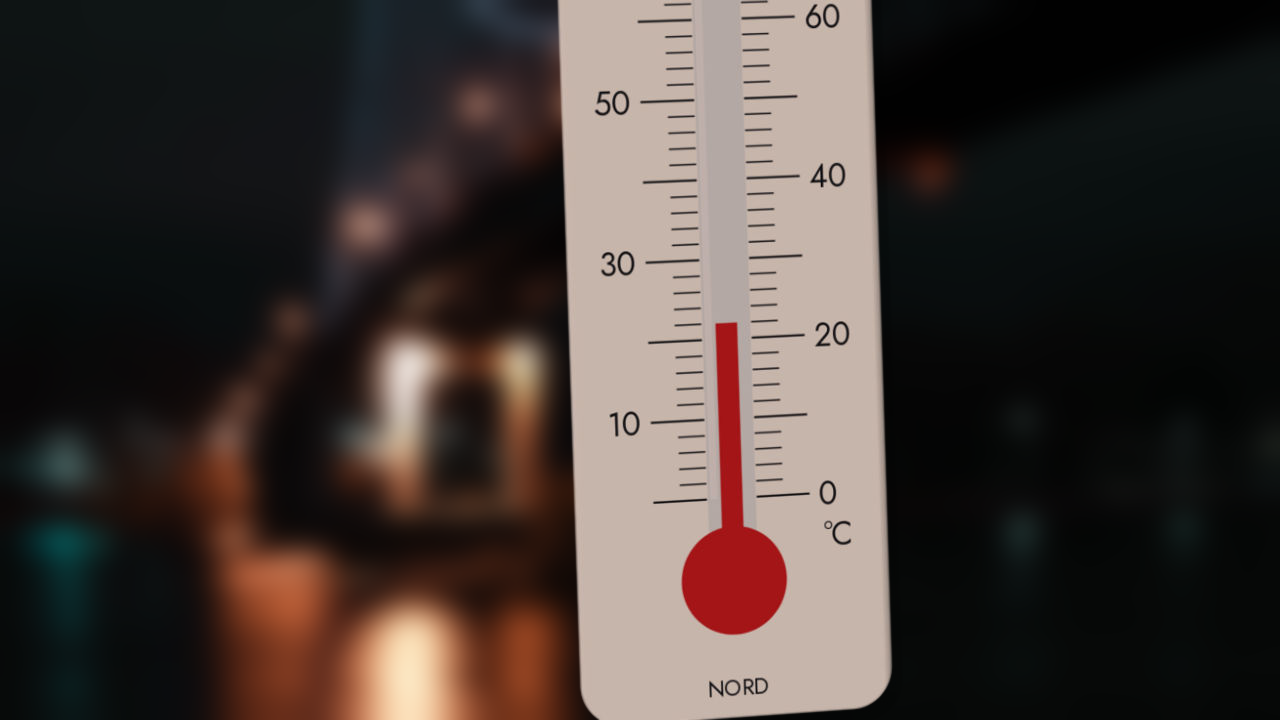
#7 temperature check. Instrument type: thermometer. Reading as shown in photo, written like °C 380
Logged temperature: °C 22
